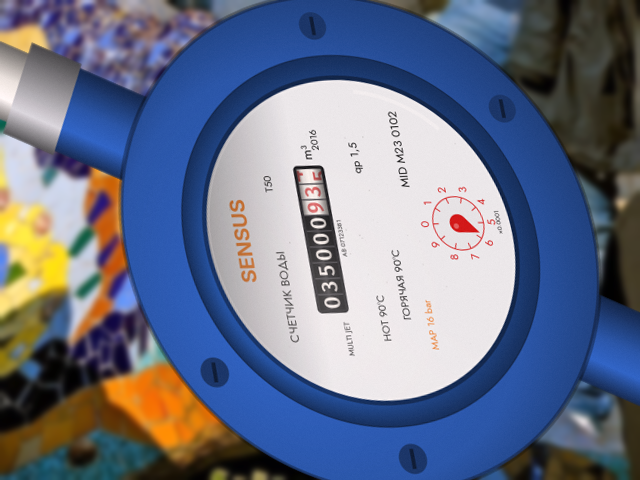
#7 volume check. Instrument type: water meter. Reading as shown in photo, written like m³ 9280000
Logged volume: m³ 35000.9345
